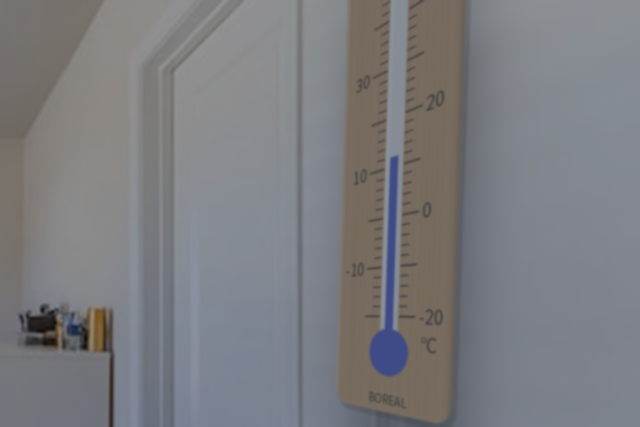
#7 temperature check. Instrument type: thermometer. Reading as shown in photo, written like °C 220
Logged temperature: °C 12
